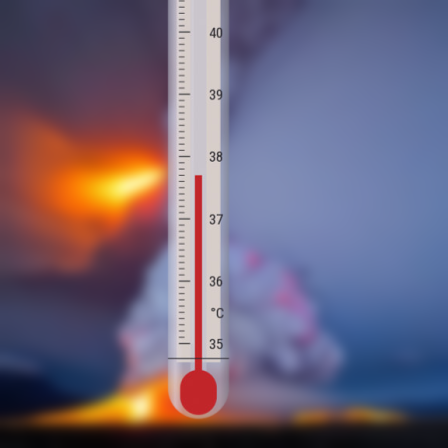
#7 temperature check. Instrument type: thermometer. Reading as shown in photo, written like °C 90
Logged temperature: °C 37.7
